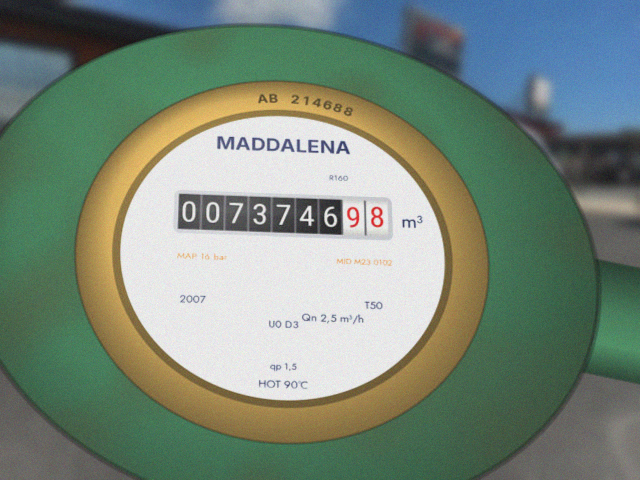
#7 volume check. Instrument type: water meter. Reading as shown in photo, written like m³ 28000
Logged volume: m³ 73746.98
